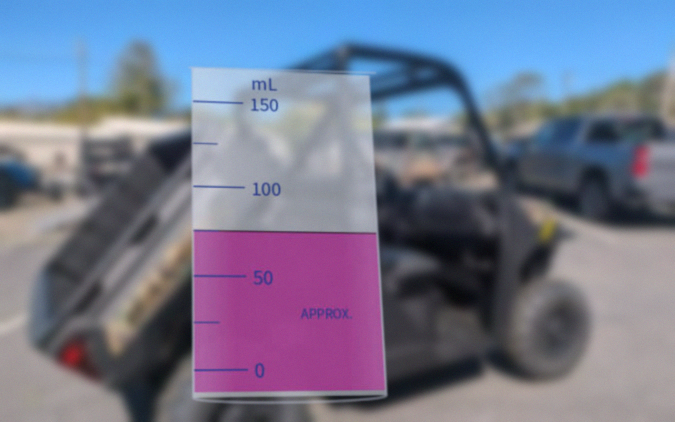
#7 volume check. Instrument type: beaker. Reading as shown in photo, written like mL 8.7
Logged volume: mL 75
